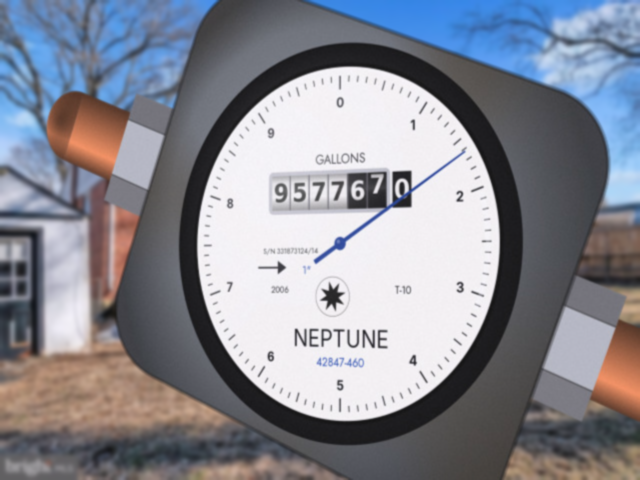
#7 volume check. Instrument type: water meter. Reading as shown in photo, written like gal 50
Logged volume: gal 9577671.6
